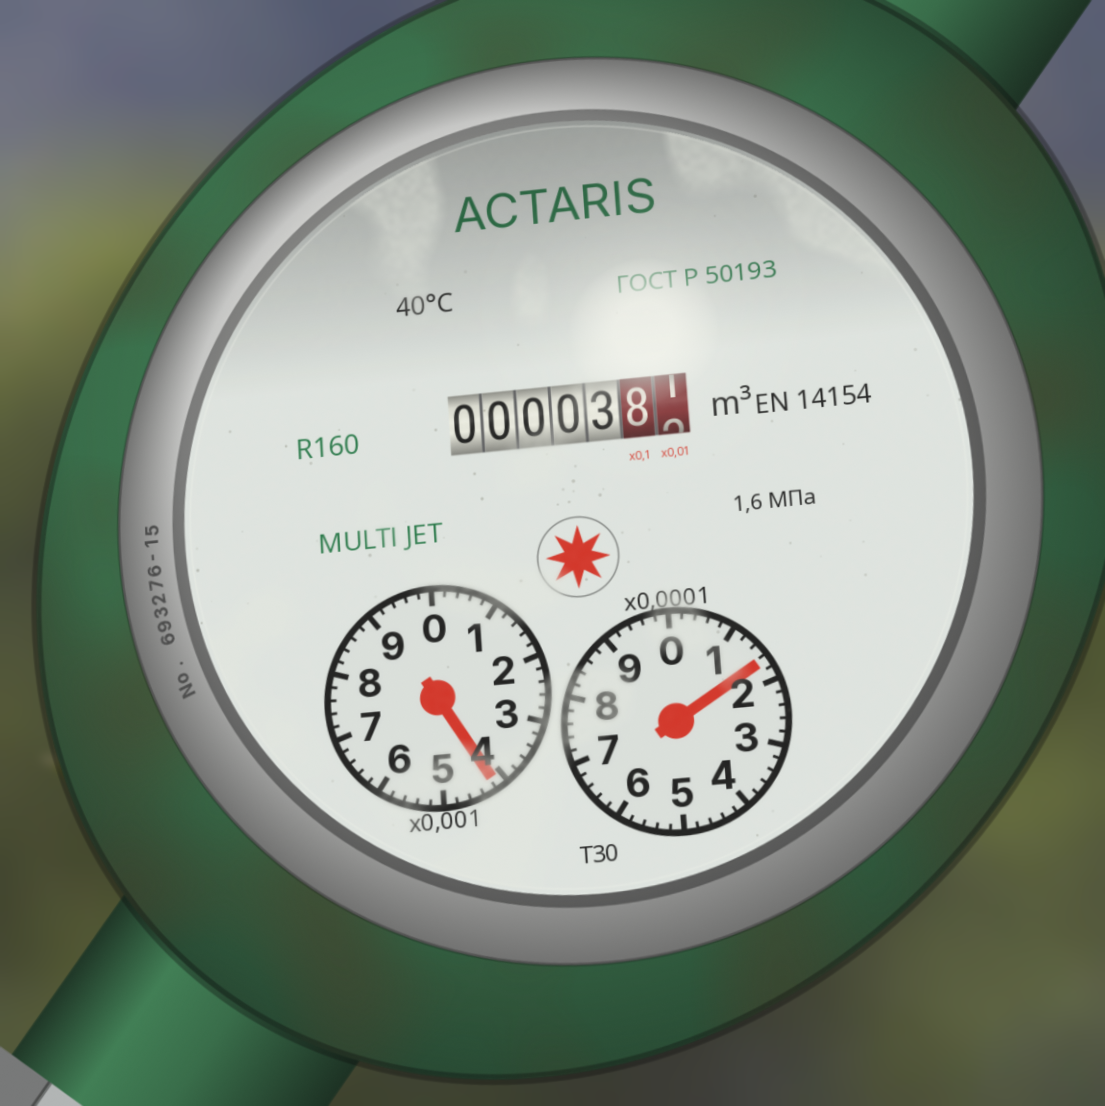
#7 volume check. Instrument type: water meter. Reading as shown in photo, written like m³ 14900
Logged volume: m³ 3.8141
